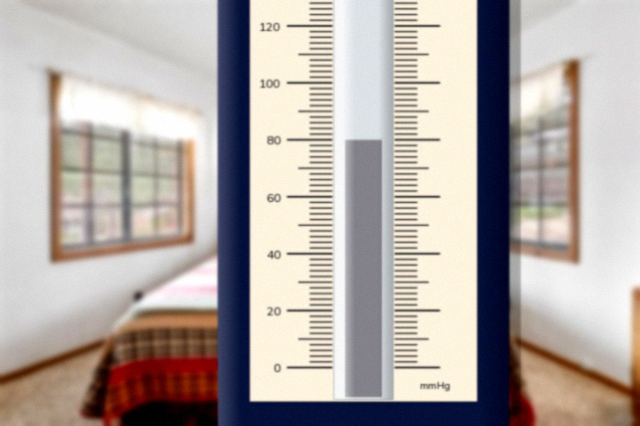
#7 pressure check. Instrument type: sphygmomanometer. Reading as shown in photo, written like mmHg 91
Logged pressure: mmHg 80
